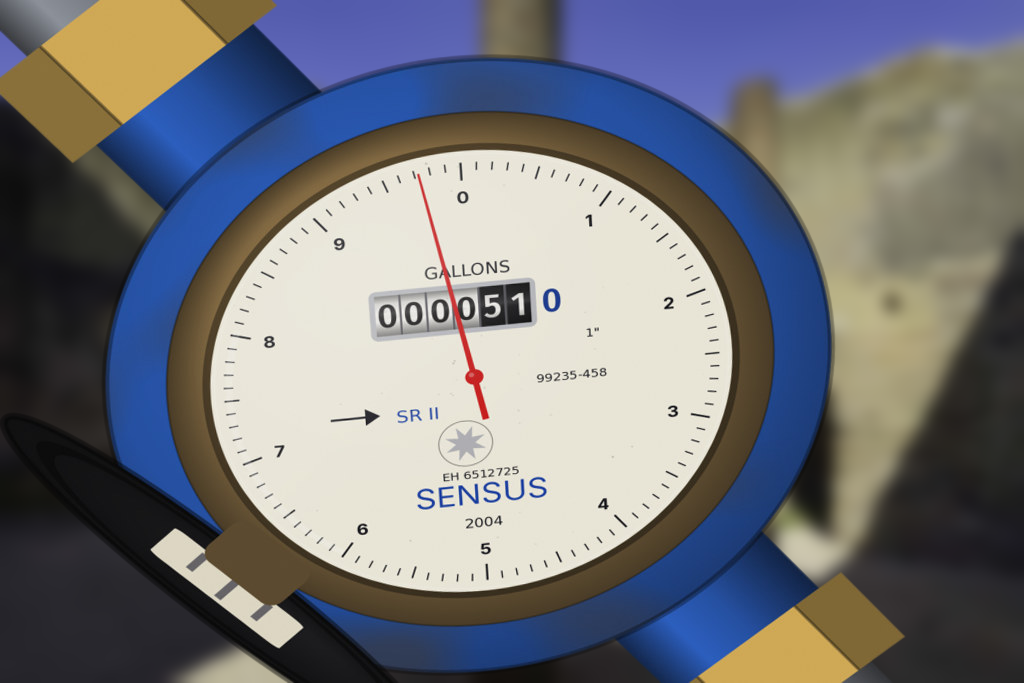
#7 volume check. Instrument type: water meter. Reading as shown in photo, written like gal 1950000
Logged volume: gal 509.7
